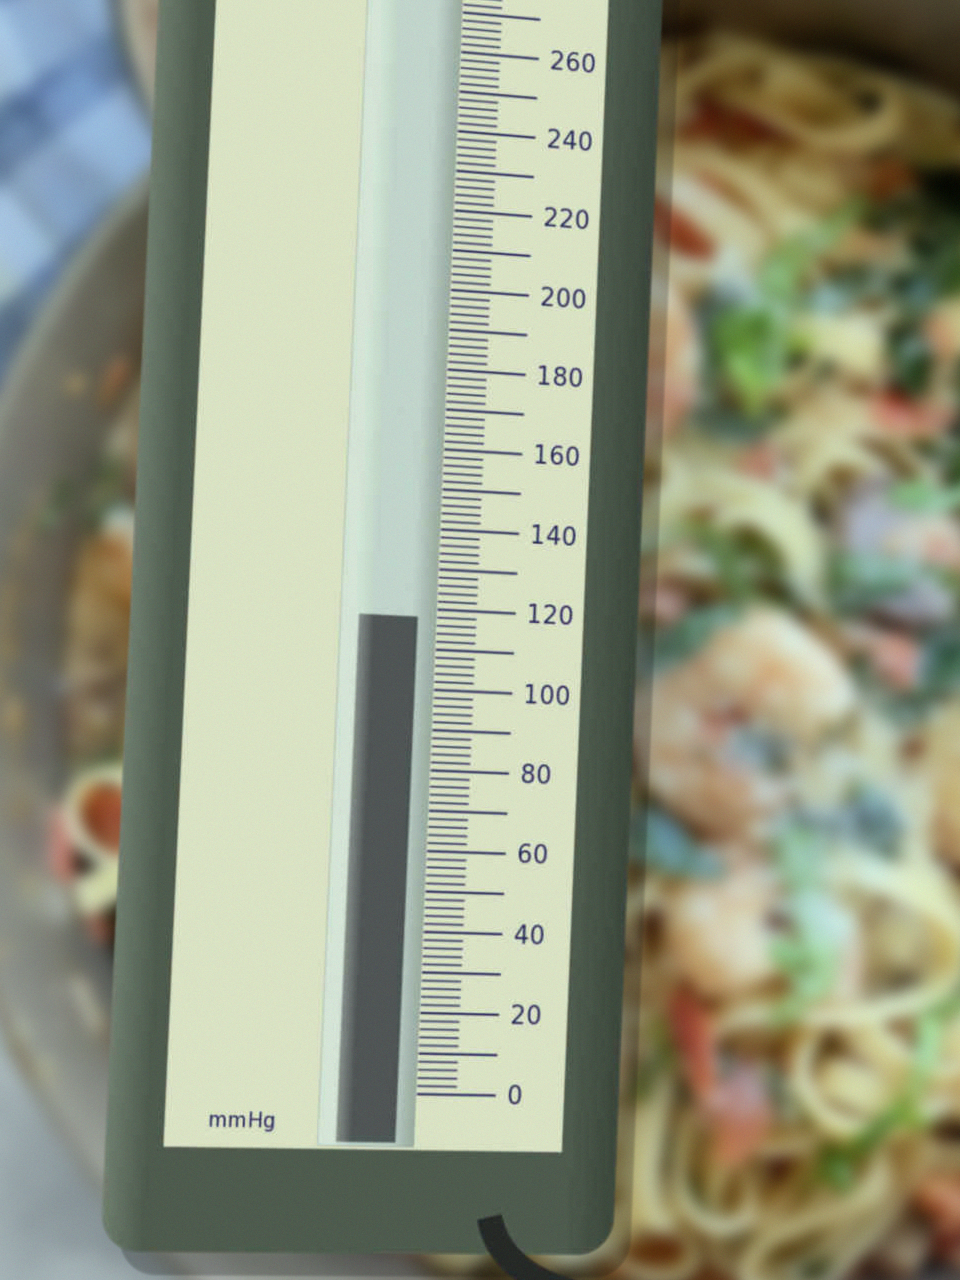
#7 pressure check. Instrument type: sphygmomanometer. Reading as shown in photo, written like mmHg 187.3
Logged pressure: mmHg 118
